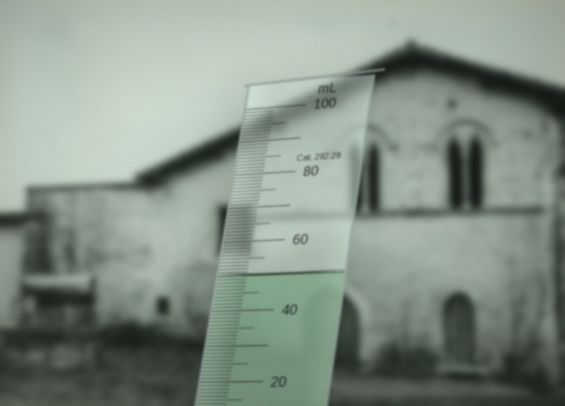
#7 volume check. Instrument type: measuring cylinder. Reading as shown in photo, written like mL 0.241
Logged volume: mL 50
